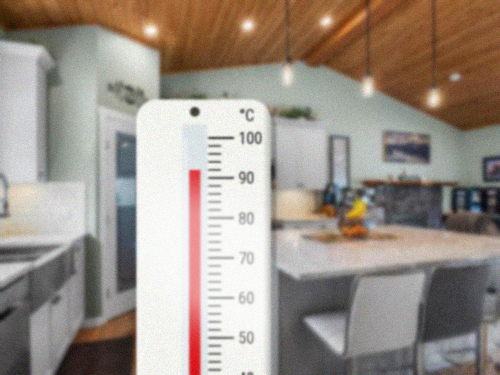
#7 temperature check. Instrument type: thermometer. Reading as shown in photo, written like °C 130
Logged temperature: °C 92
